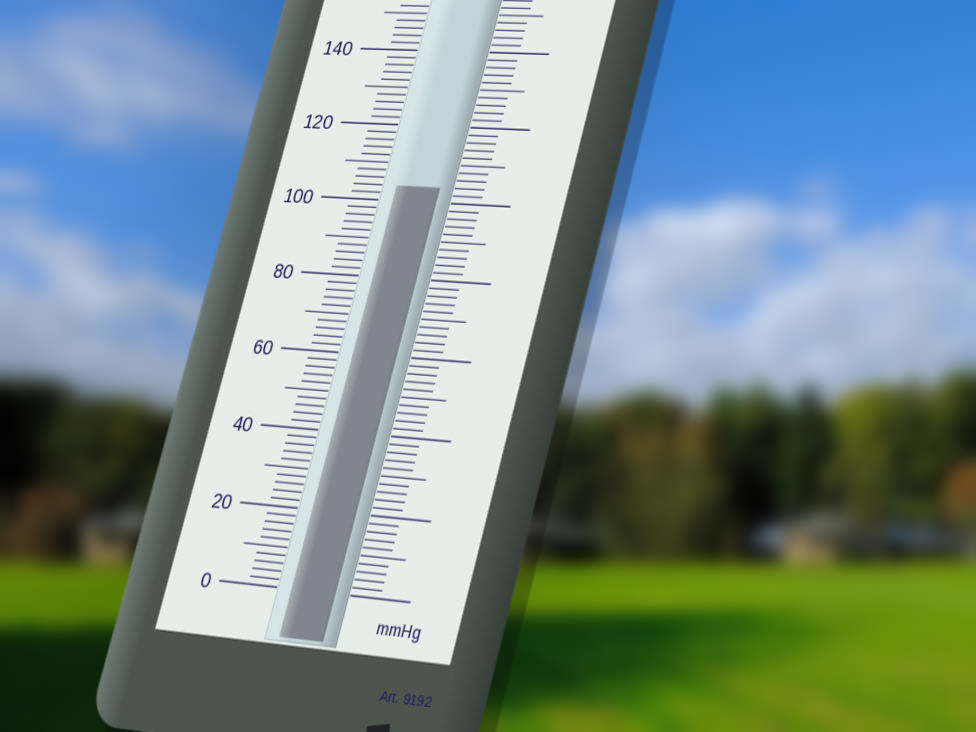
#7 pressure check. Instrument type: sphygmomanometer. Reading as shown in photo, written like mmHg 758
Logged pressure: mmHg 104
